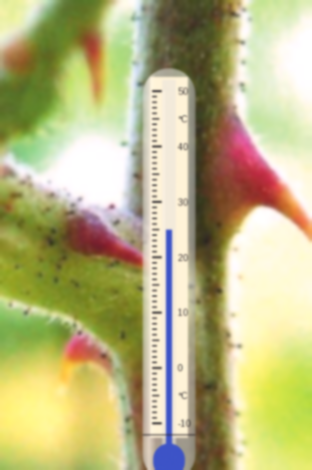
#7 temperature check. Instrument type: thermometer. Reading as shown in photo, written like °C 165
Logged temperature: °C 25
